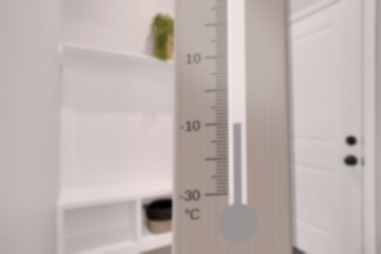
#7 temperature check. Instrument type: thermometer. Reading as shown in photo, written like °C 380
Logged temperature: °C -10
